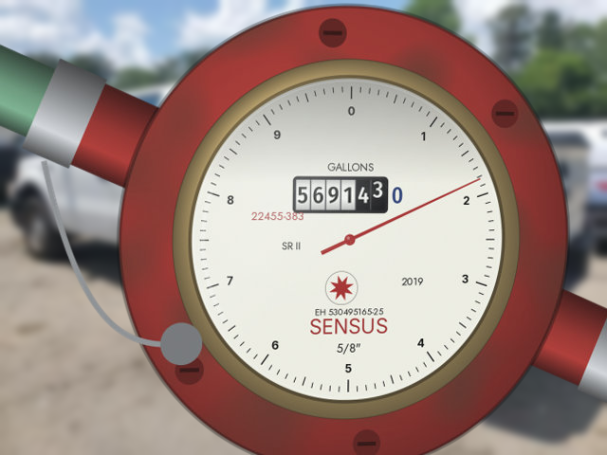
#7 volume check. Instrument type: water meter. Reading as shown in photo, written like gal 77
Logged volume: gal 5691431.8
